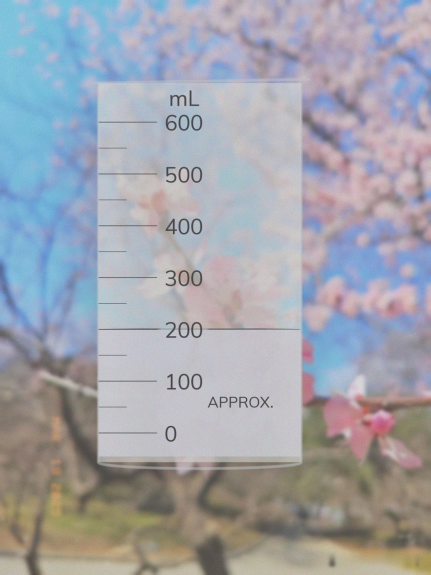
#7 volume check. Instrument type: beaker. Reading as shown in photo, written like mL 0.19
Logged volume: mL 200
